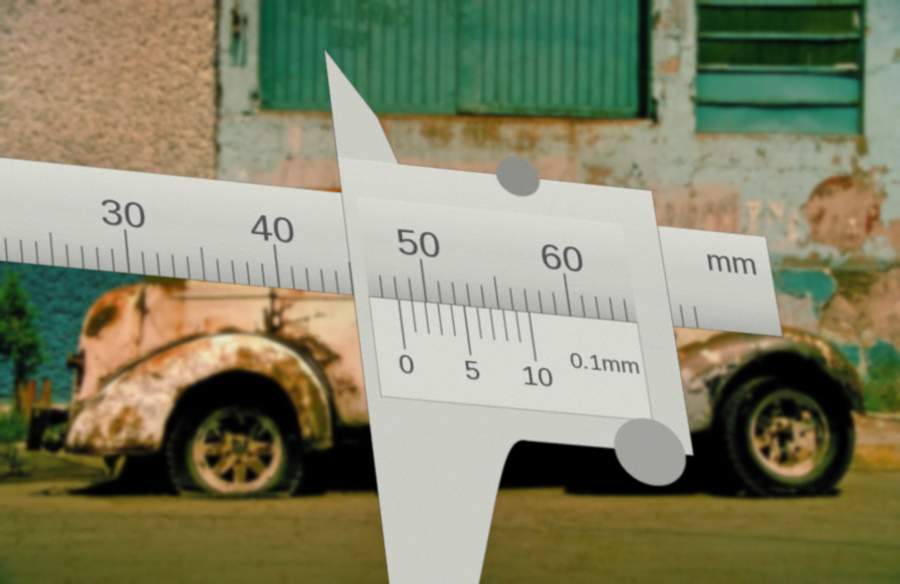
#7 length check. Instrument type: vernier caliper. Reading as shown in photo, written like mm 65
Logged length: mm 48.1
